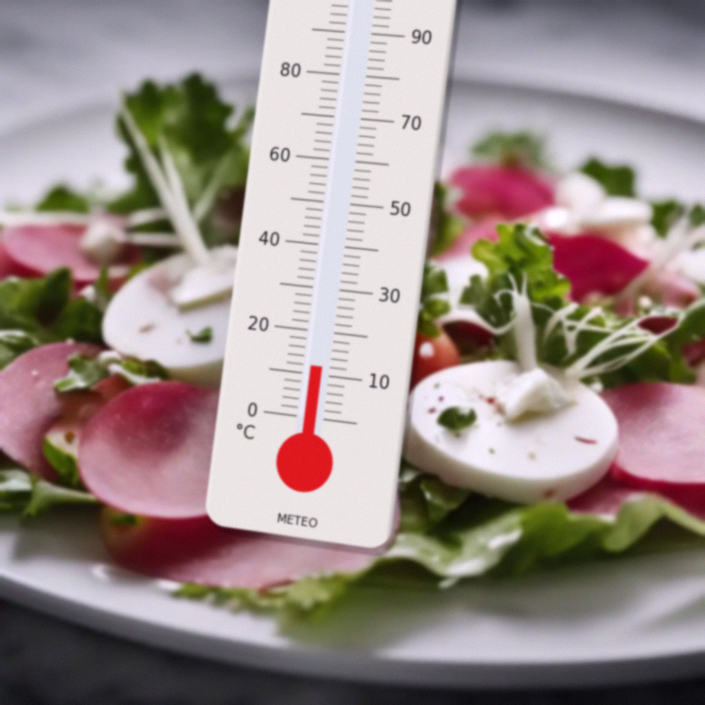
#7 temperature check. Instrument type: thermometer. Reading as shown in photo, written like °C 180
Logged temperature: °C 12
